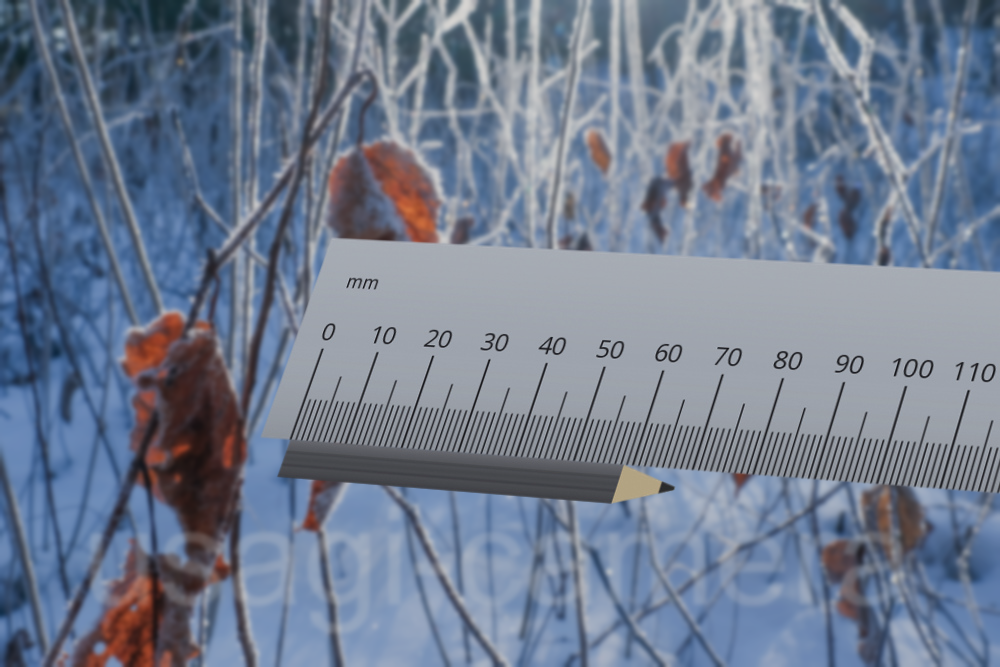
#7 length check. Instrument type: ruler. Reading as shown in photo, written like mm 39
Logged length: mm 68
